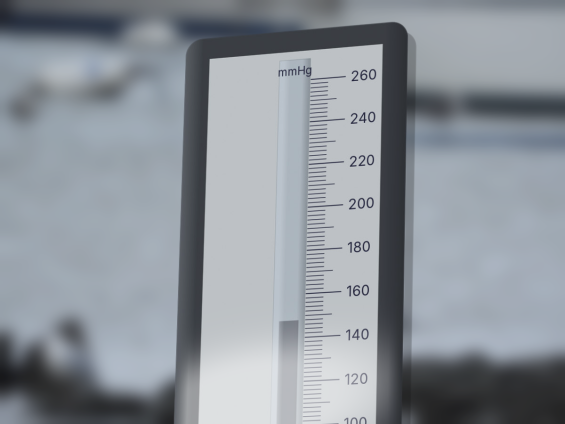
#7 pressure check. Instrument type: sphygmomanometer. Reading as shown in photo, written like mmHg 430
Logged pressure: mmHg 148
